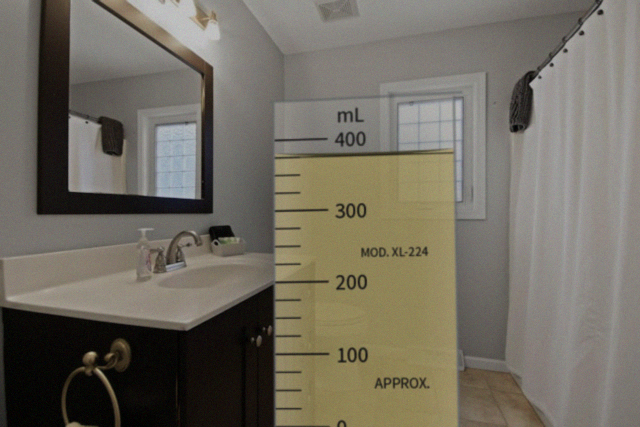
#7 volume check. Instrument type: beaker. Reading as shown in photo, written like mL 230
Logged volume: mL 375
